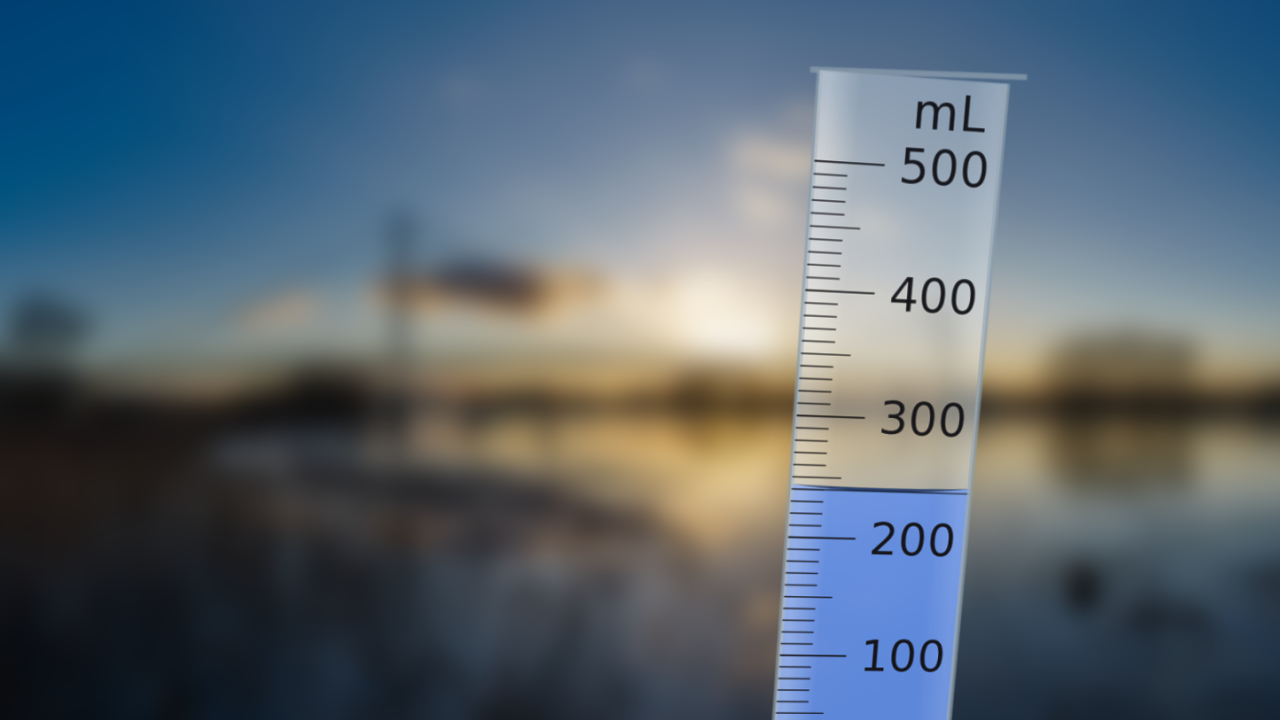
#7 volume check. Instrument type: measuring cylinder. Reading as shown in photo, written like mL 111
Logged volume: mL 240
